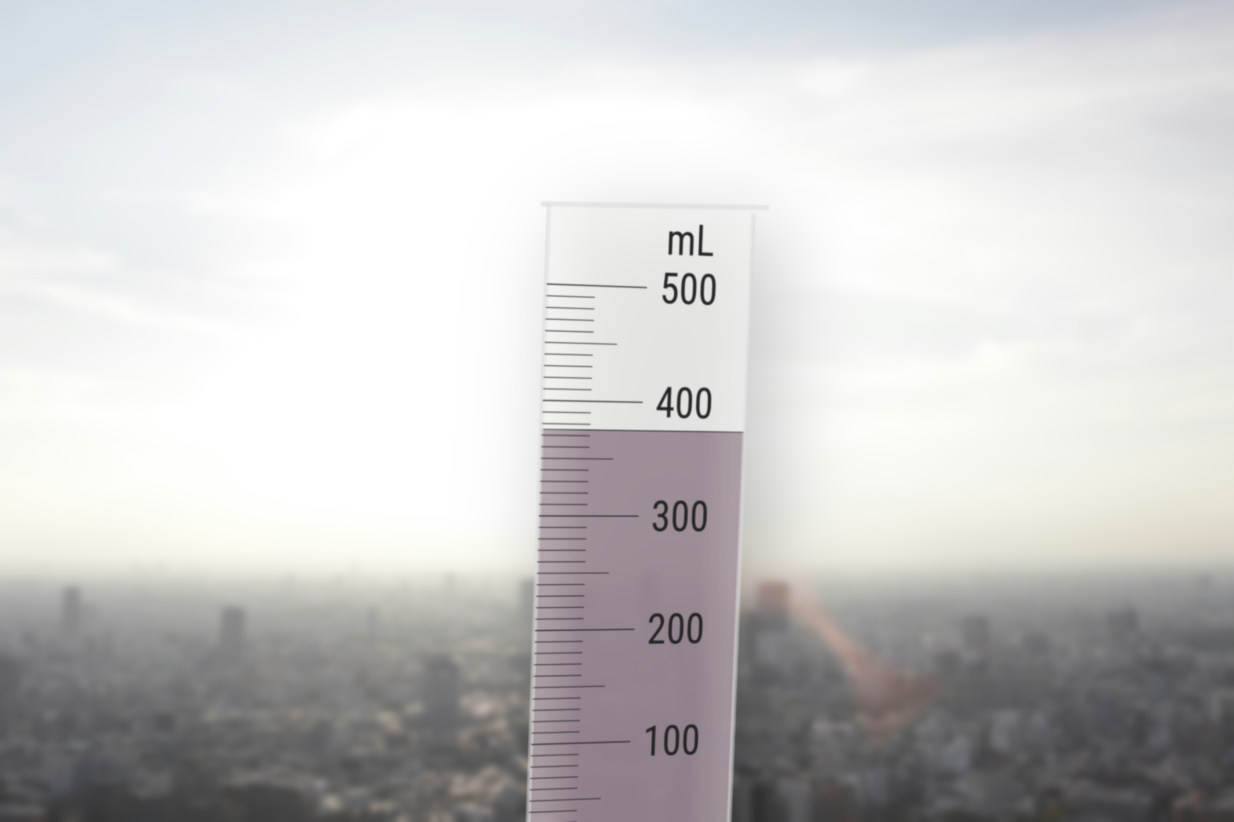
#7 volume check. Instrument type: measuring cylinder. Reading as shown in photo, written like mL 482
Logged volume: mL 375
